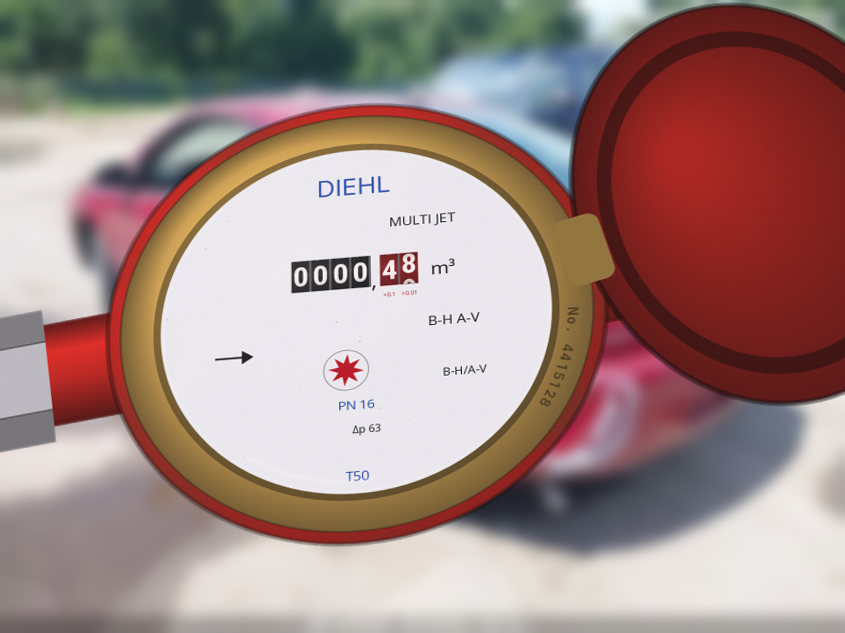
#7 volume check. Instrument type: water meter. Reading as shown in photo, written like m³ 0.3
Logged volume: m³ 0.48
